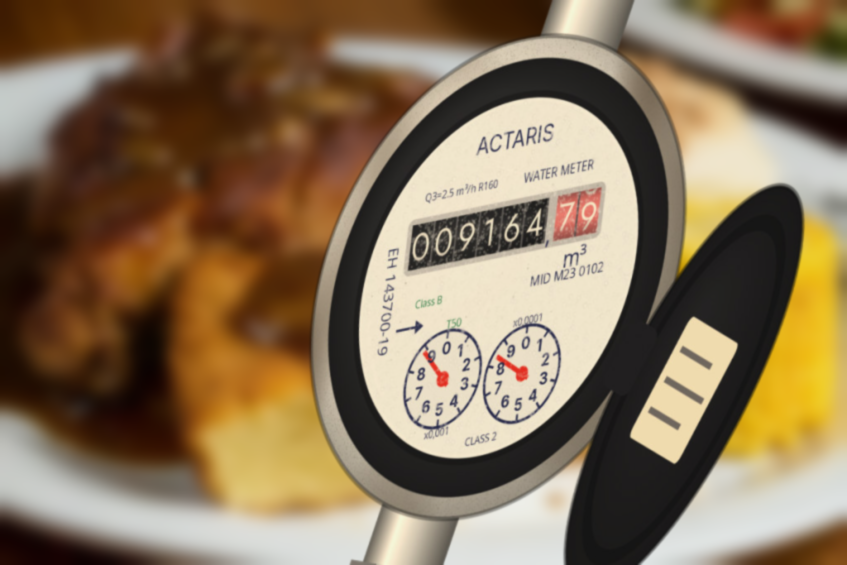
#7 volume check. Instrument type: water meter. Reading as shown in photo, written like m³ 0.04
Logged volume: m³ 9164.7888
